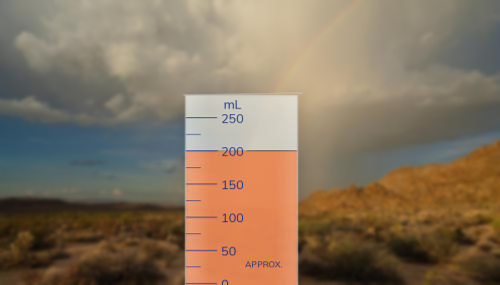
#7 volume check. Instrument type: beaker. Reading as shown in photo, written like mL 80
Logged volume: mL 200
